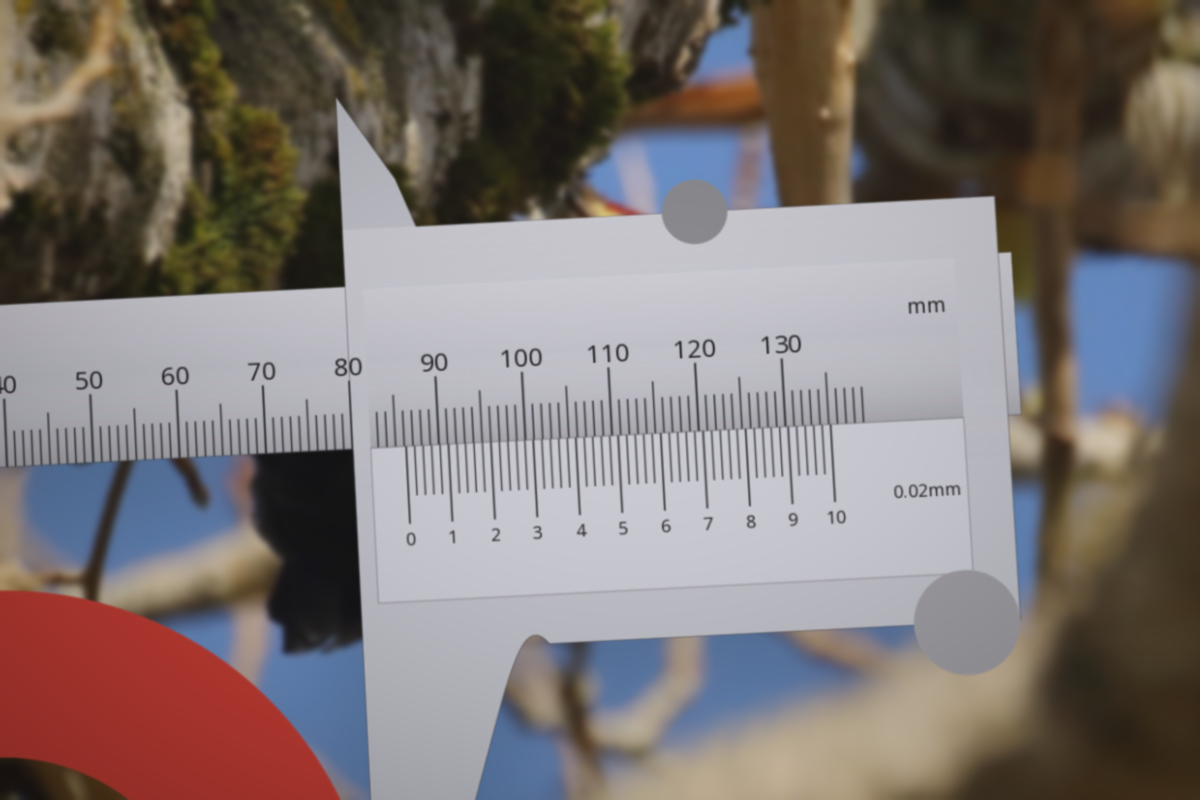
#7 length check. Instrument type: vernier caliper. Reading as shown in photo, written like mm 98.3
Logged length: mm 86.2
